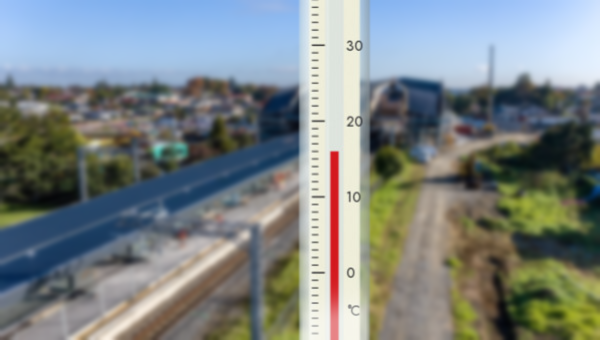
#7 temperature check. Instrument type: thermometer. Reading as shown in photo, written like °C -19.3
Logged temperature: °C 16
